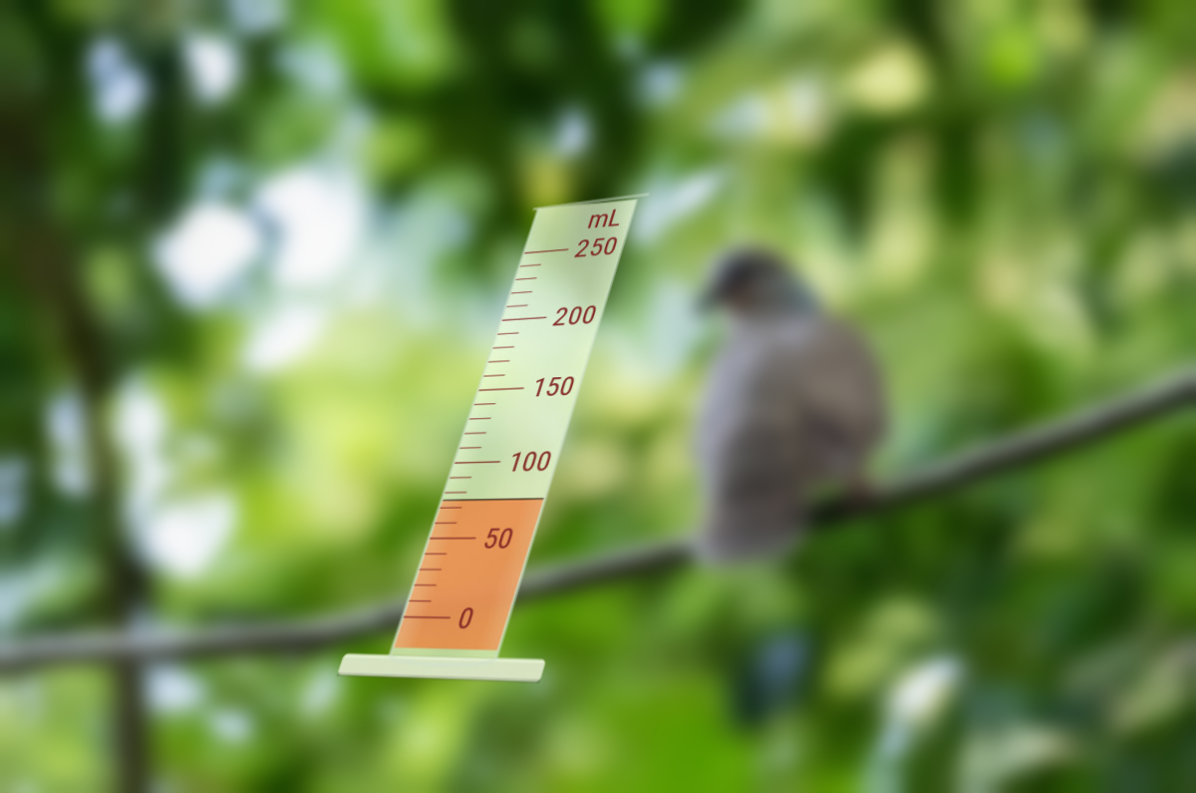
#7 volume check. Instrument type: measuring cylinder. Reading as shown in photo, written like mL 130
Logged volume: mL 75
